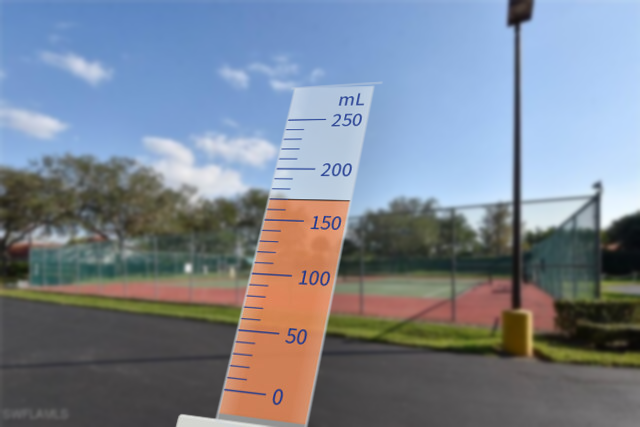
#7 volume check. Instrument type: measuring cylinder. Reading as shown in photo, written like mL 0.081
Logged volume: mL 170
